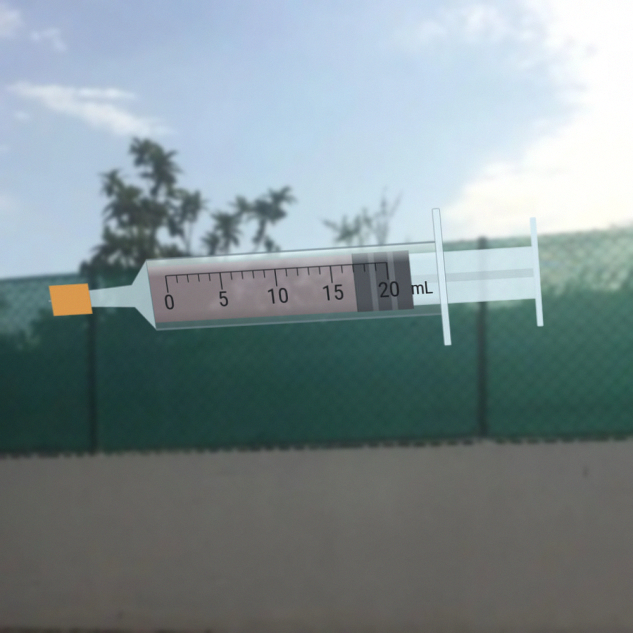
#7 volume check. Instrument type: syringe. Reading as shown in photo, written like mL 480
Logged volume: mL 17
